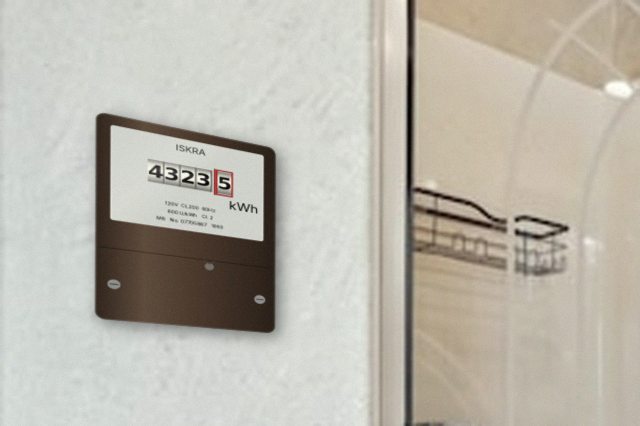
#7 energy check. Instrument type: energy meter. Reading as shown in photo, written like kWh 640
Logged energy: kWh 4323.5
